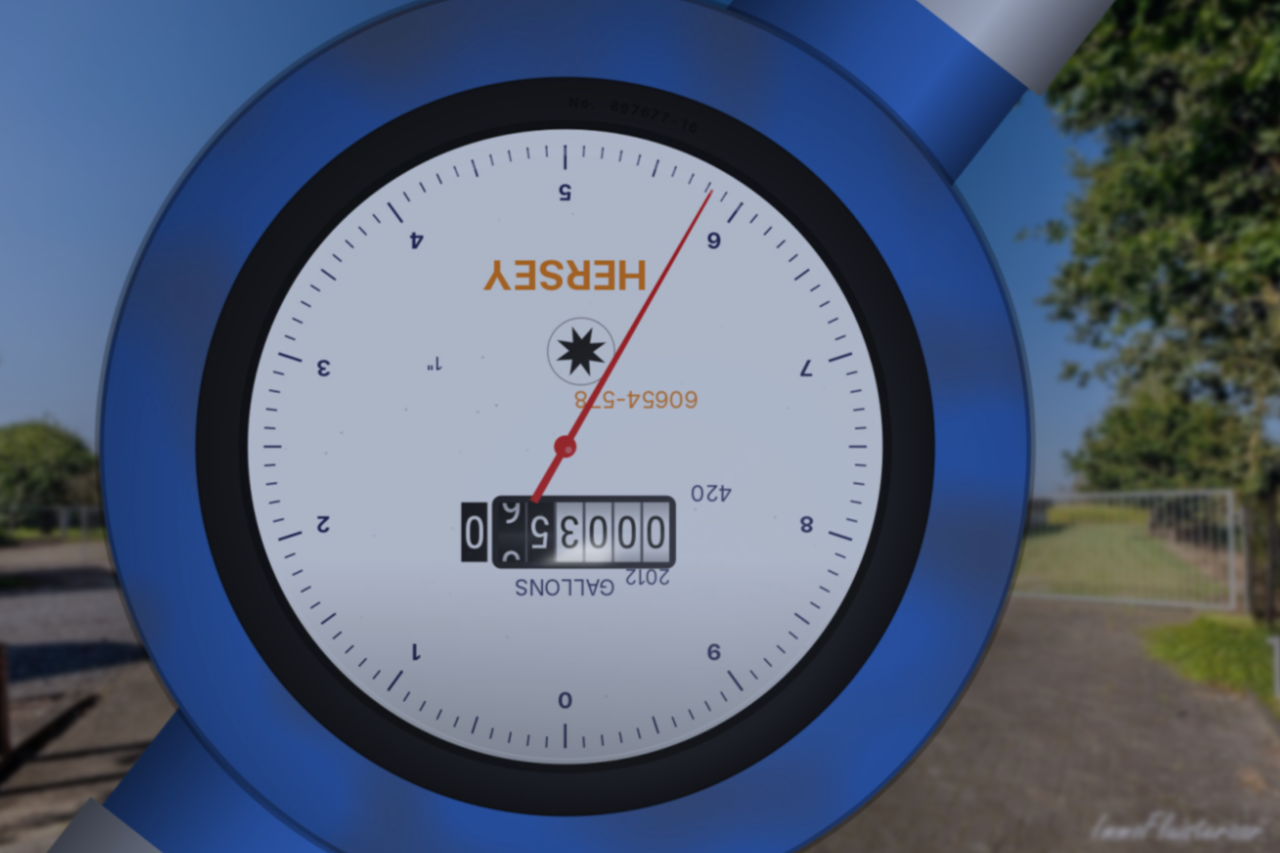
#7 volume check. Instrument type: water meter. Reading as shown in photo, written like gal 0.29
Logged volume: gal 3555.8
